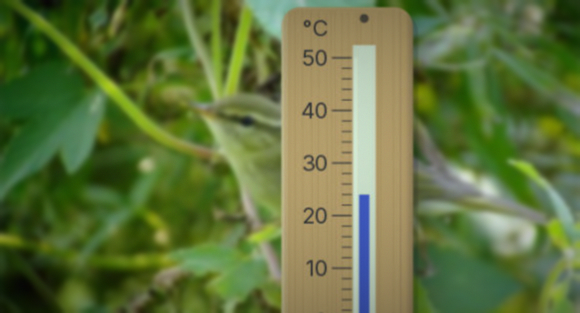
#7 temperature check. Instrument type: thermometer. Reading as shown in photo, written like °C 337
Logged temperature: °C 24
